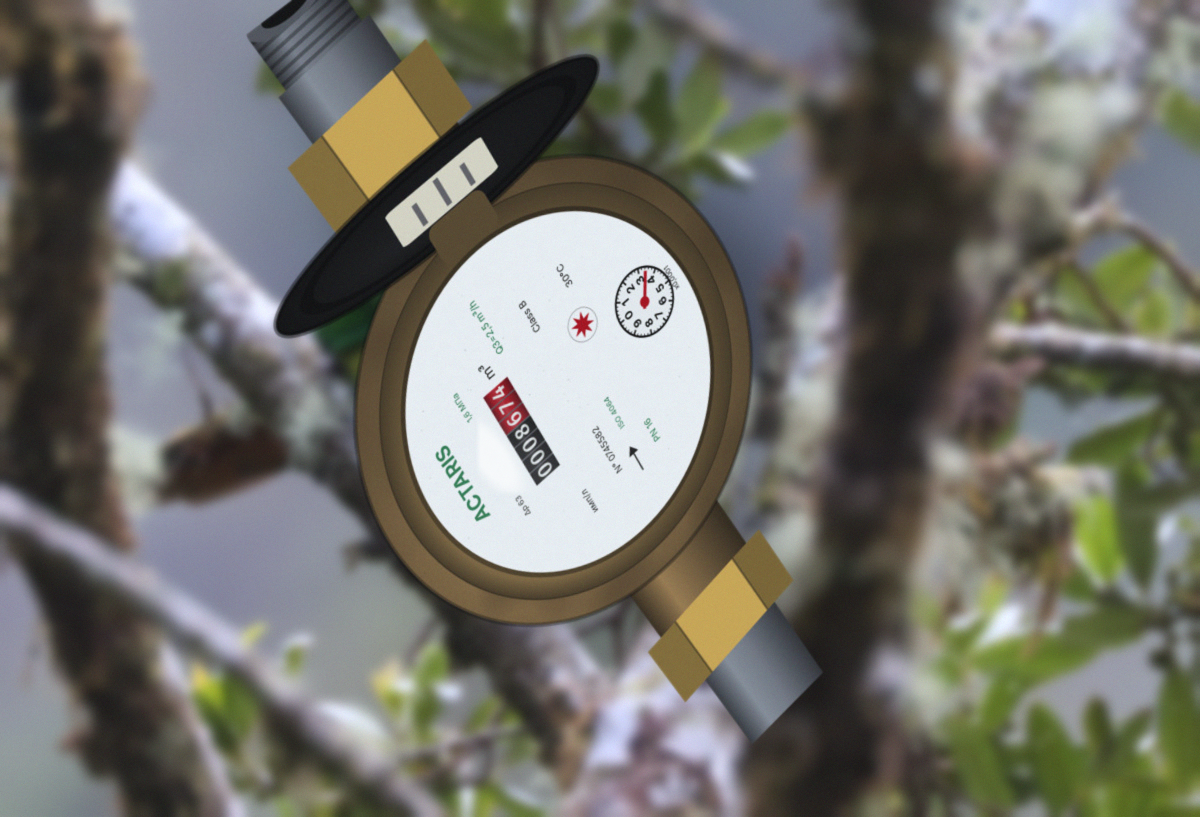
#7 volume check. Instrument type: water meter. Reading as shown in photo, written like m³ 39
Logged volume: m³ 8.6743
